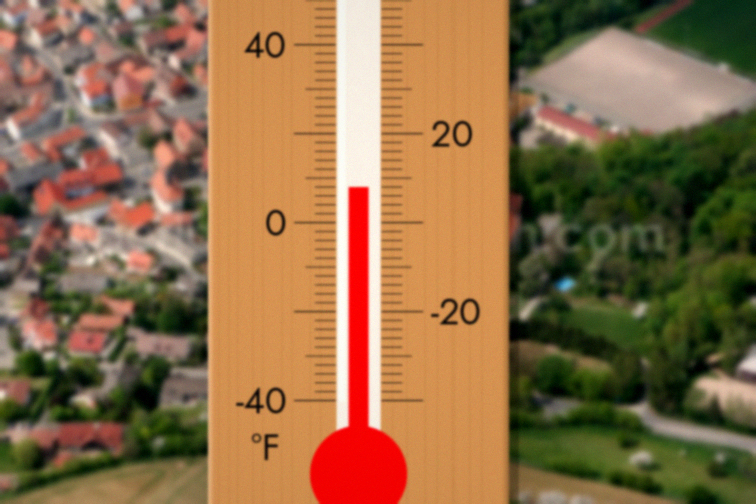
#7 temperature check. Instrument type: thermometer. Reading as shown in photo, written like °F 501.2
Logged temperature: °F 8
